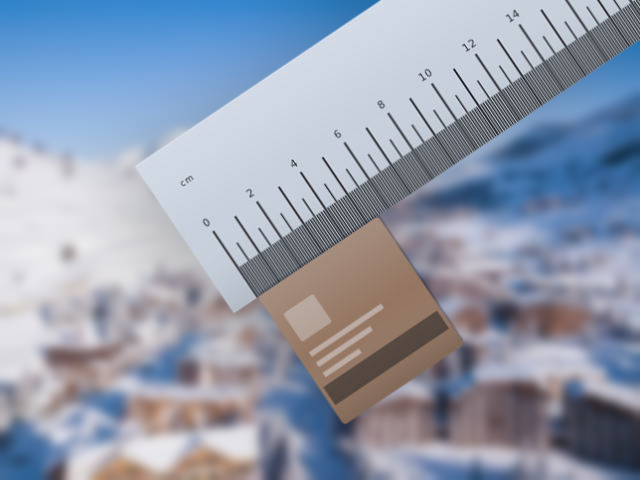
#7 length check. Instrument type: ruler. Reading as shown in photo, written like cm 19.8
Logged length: cm 5.5
